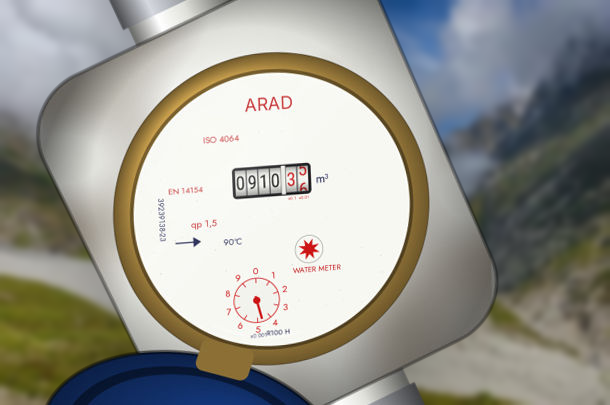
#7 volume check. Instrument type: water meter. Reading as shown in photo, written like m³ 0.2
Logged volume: m³ 910.354
